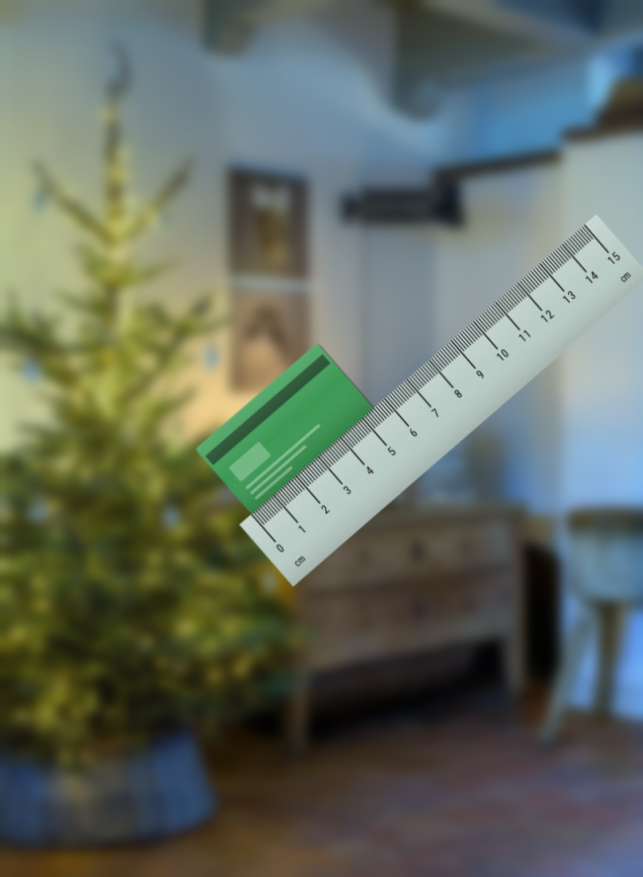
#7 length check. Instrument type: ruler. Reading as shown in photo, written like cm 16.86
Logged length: cm 5.5
